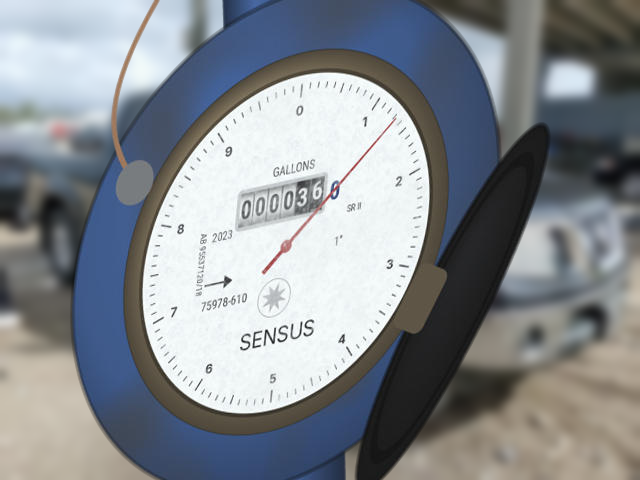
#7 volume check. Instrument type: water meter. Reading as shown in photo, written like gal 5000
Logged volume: gal 361.3
